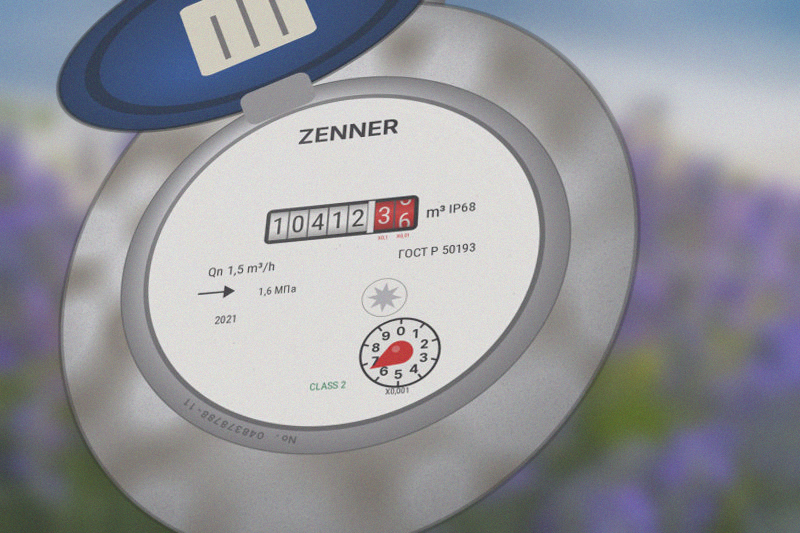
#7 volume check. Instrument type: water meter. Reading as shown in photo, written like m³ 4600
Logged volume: m³ 10412.356
